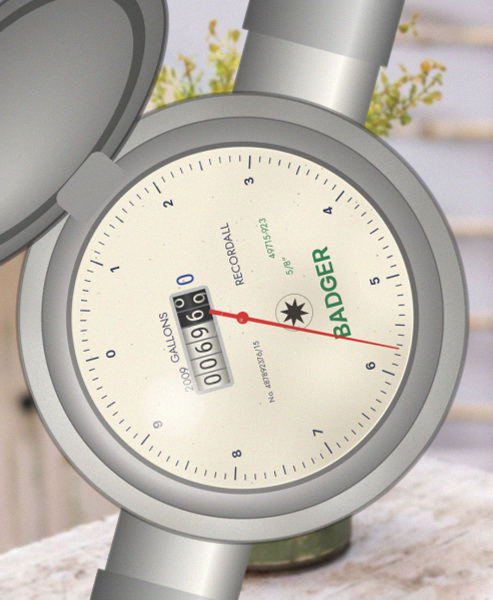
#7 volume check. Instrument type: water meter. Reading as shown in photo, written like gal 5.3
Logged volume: gal 69685.7
